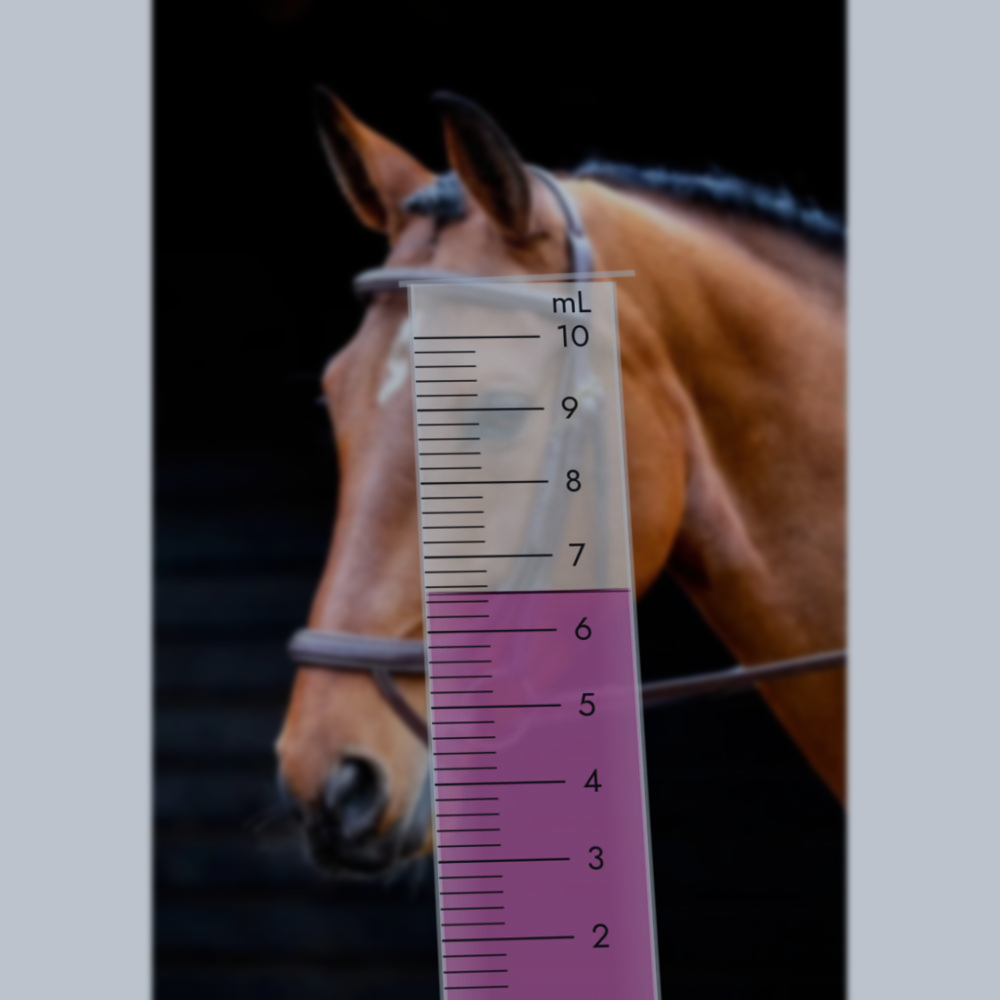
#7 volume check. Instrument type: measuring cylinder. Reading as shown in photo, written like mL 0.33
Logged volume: mL 6.5
